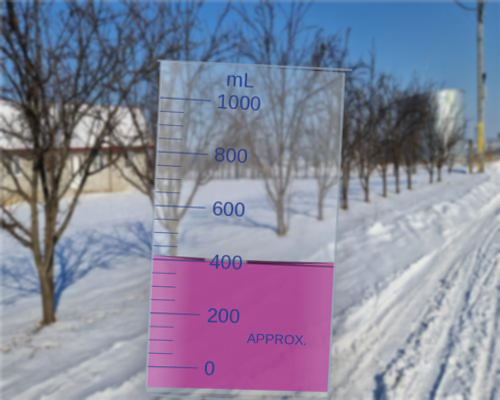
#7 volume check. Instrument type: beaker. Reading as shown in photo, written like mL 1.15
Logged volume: mL 400
